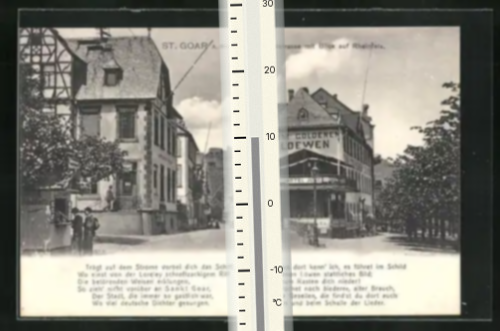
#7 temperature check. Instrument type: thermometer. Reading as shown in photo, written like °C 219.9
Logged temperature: °C 10
